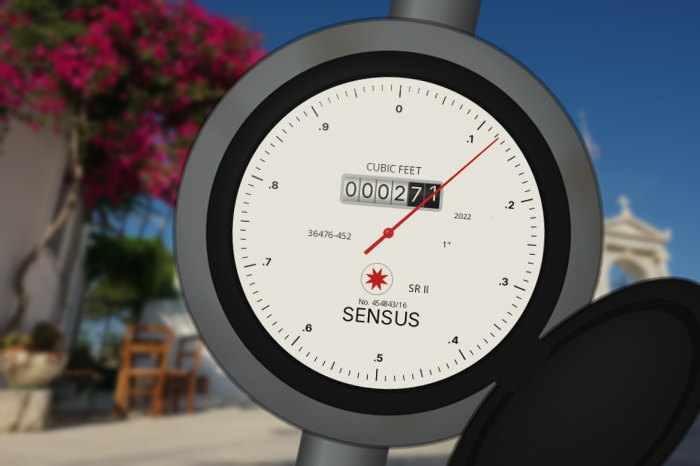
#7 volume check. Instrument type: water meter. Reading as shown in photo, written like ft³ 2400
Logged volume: ft³ 271.12
